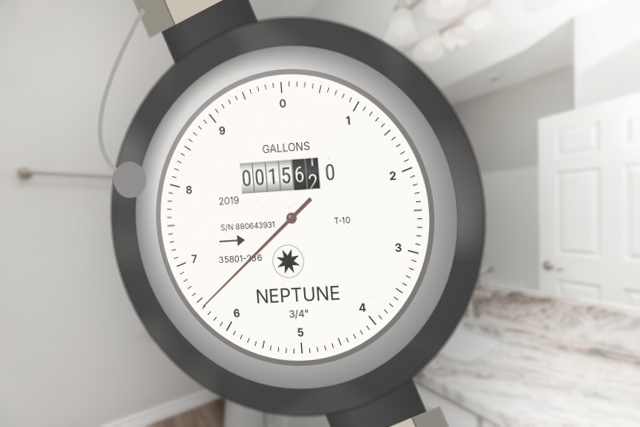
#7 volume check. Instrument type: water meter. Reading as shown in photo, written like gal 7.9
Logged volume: gal 15616.4
